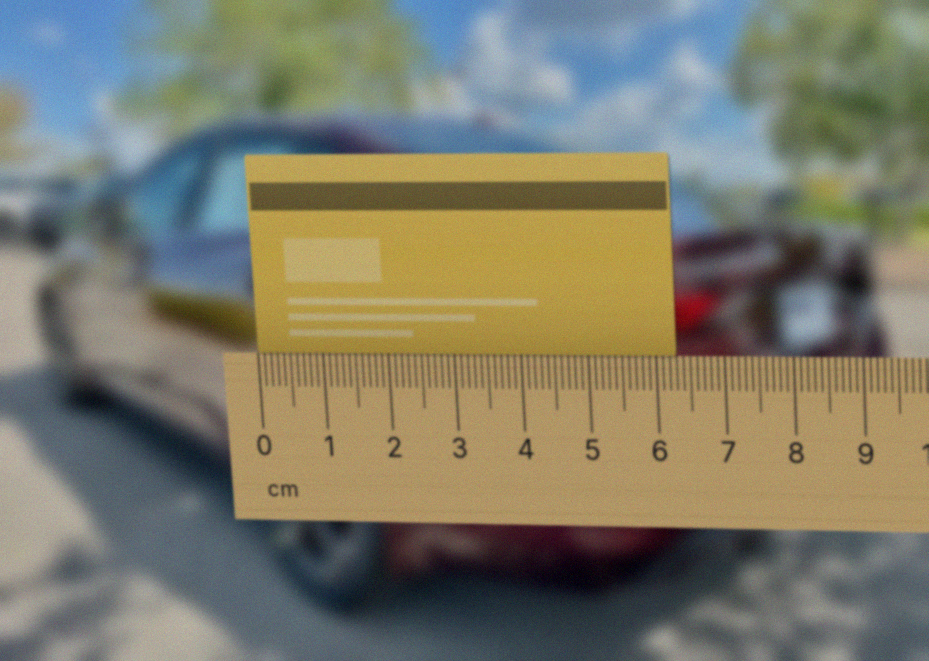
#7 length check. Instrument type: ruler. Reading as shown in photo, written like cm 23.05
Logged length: cm 6.3
